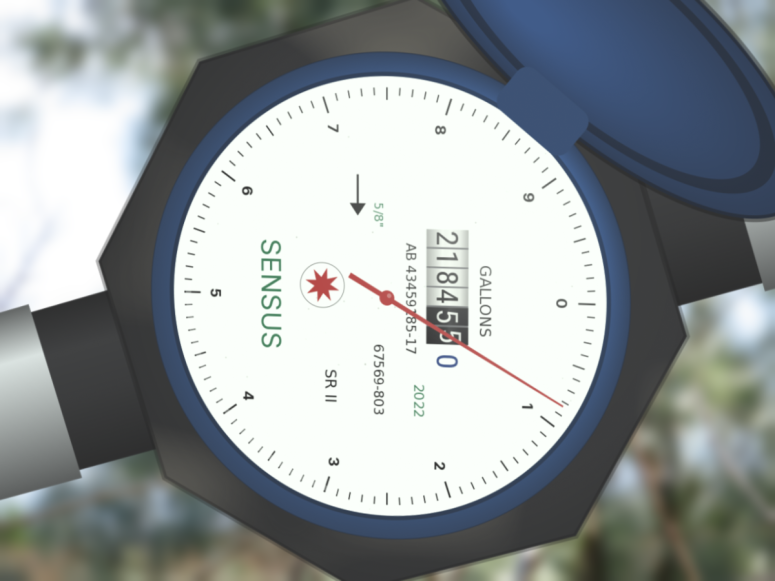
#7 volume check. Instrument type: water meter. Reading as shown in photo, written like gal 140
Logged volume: gal 2184550.8
